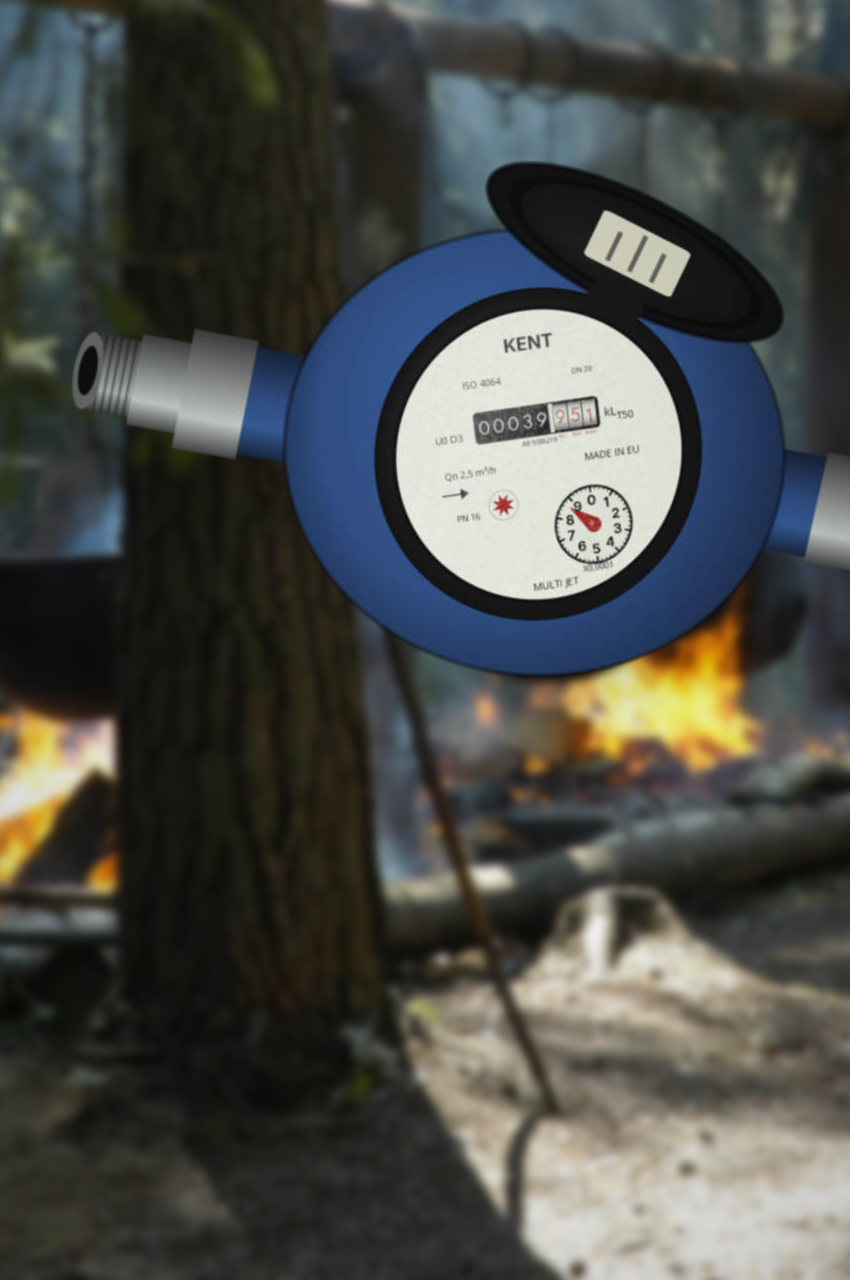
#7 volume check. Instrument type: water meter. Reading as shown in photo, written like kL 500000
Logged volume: kL 39.9508
